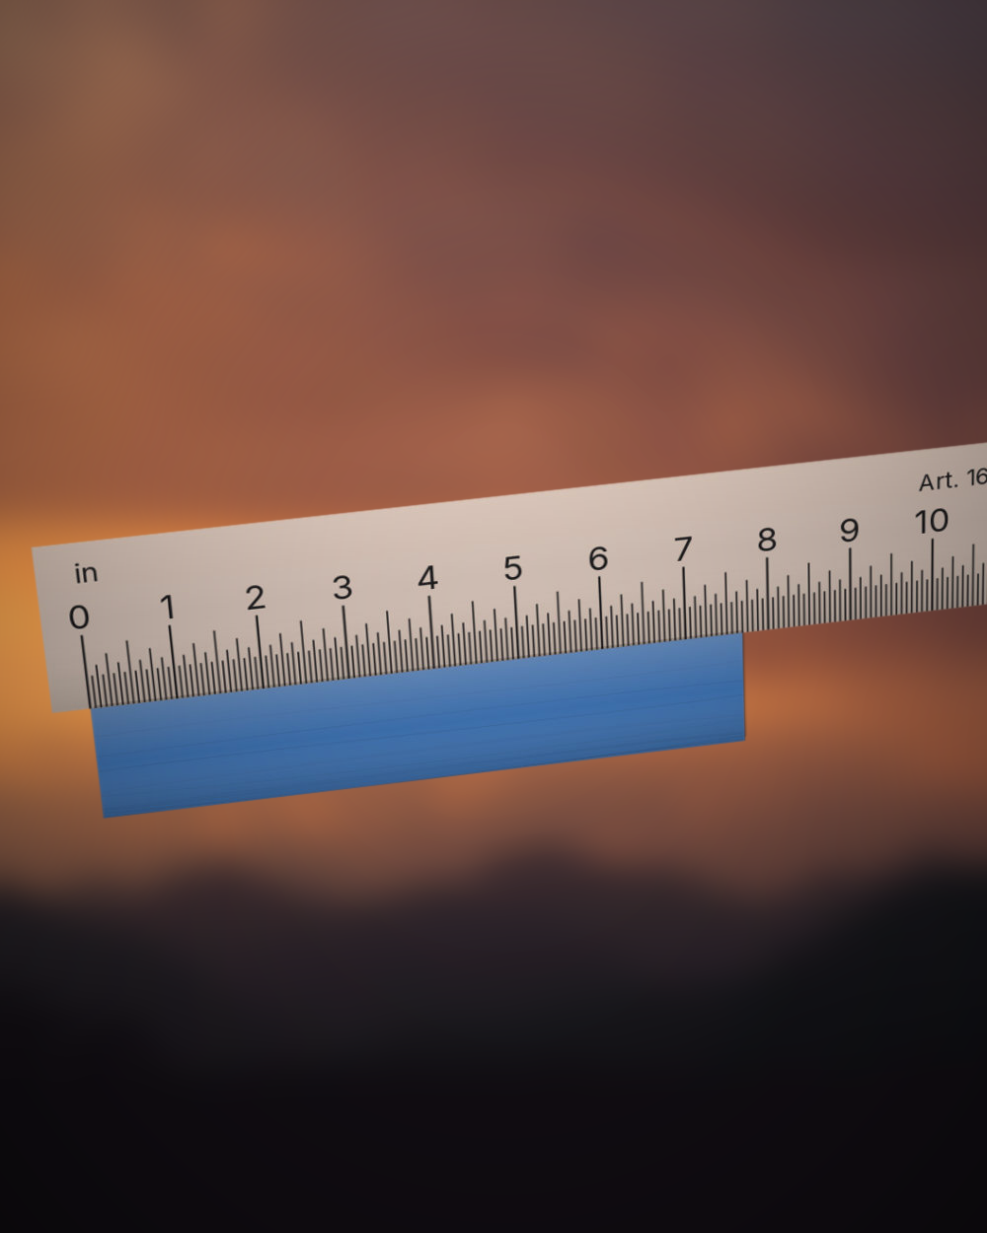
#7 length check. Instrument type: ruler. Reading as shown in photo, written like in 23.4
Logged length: in 7.6875
